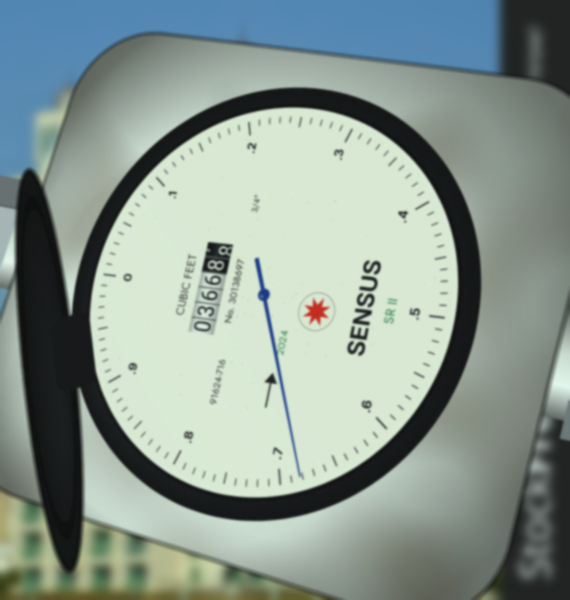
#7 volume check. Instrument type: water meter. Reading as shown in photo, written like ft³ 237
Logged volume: ft³ 36687.68
